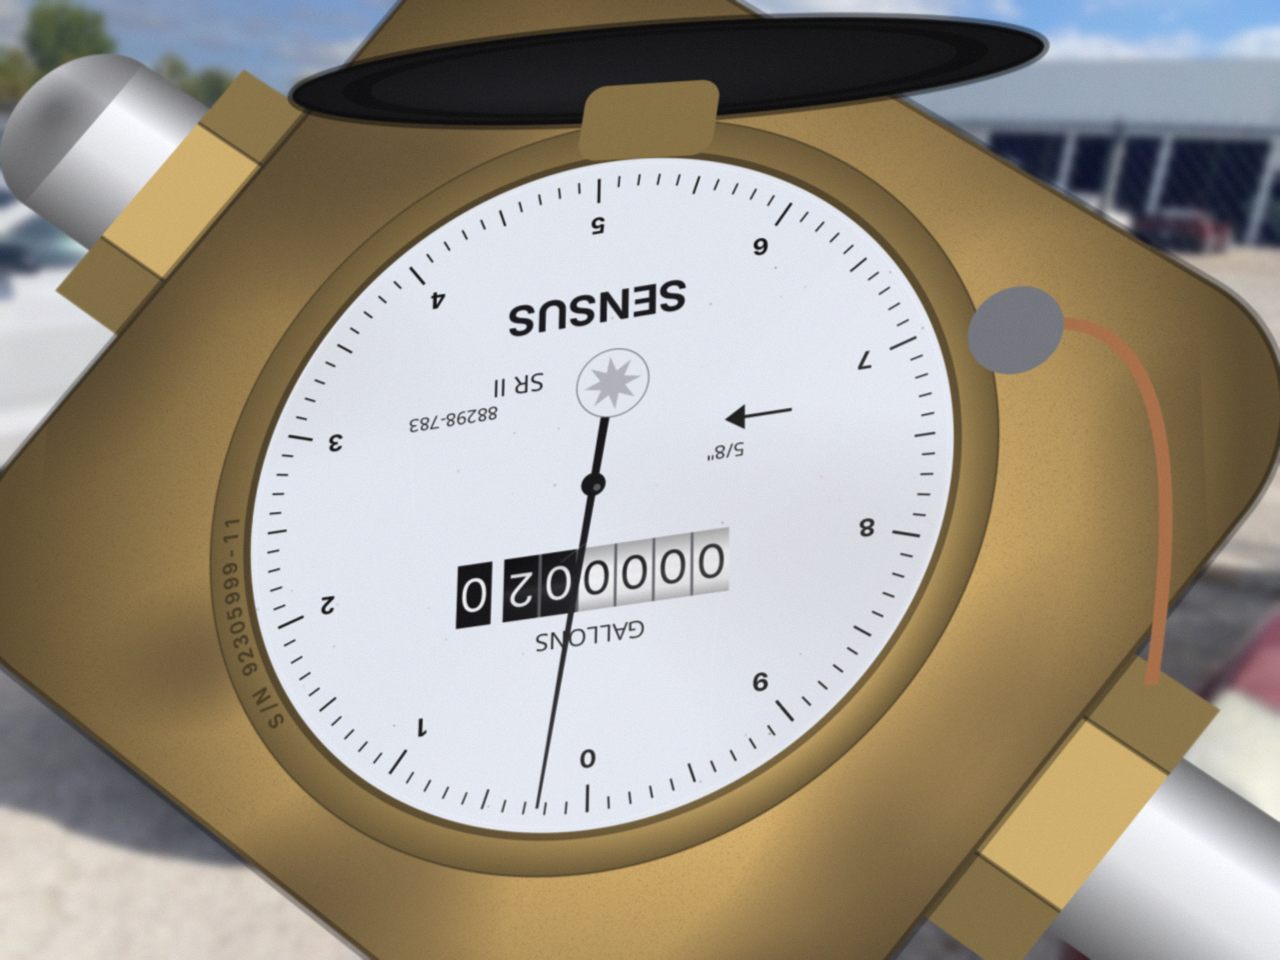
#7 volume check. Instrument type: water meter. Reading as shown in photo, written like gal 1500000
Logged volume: gal 20.2
